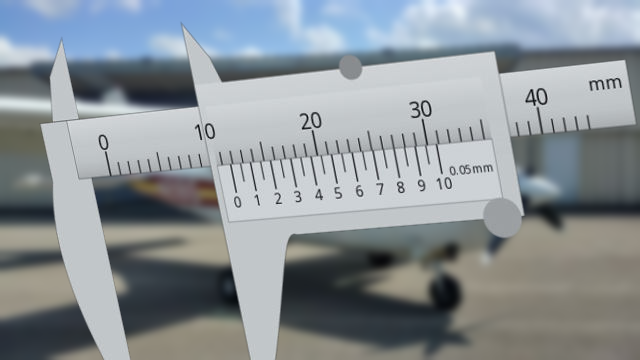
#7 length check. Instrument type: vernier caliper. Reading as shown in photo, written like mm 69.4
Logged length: mm 11.8
